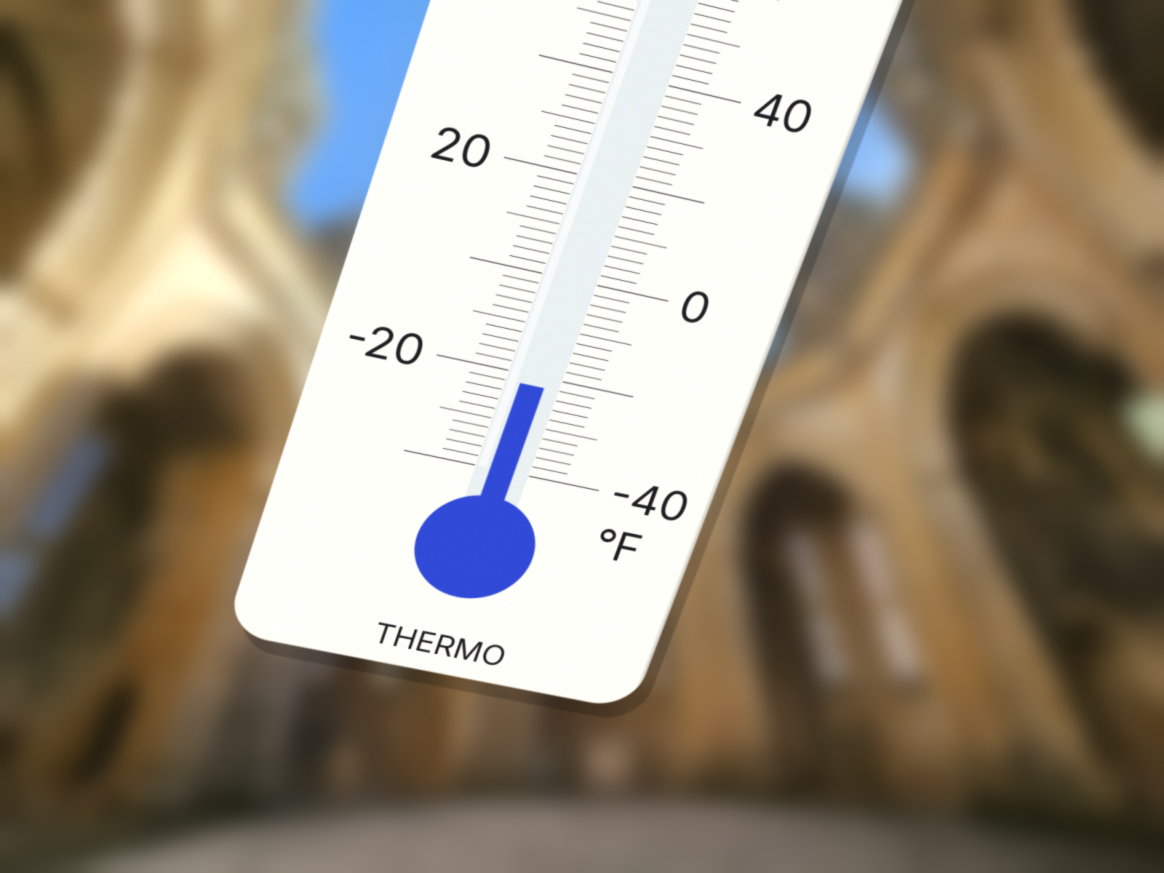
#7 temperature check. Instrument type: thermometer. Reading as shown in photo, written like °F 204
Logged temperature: °F -22
